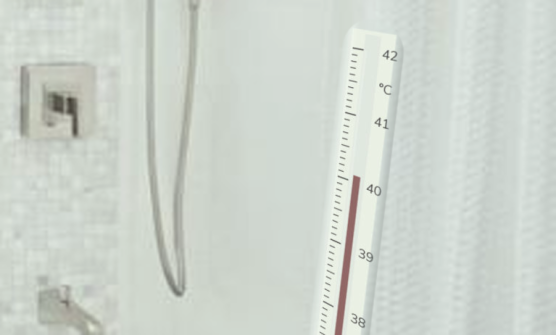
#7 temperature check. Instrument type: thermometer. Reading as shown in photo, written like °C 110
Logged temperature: °C 40.1
